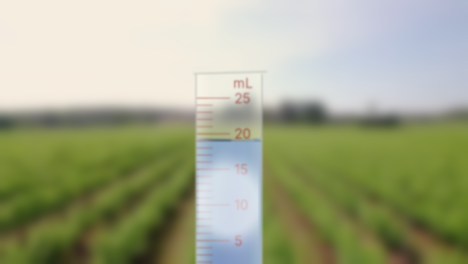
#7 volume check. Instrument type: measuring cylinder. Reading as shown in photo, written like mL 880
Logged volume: mL 19
